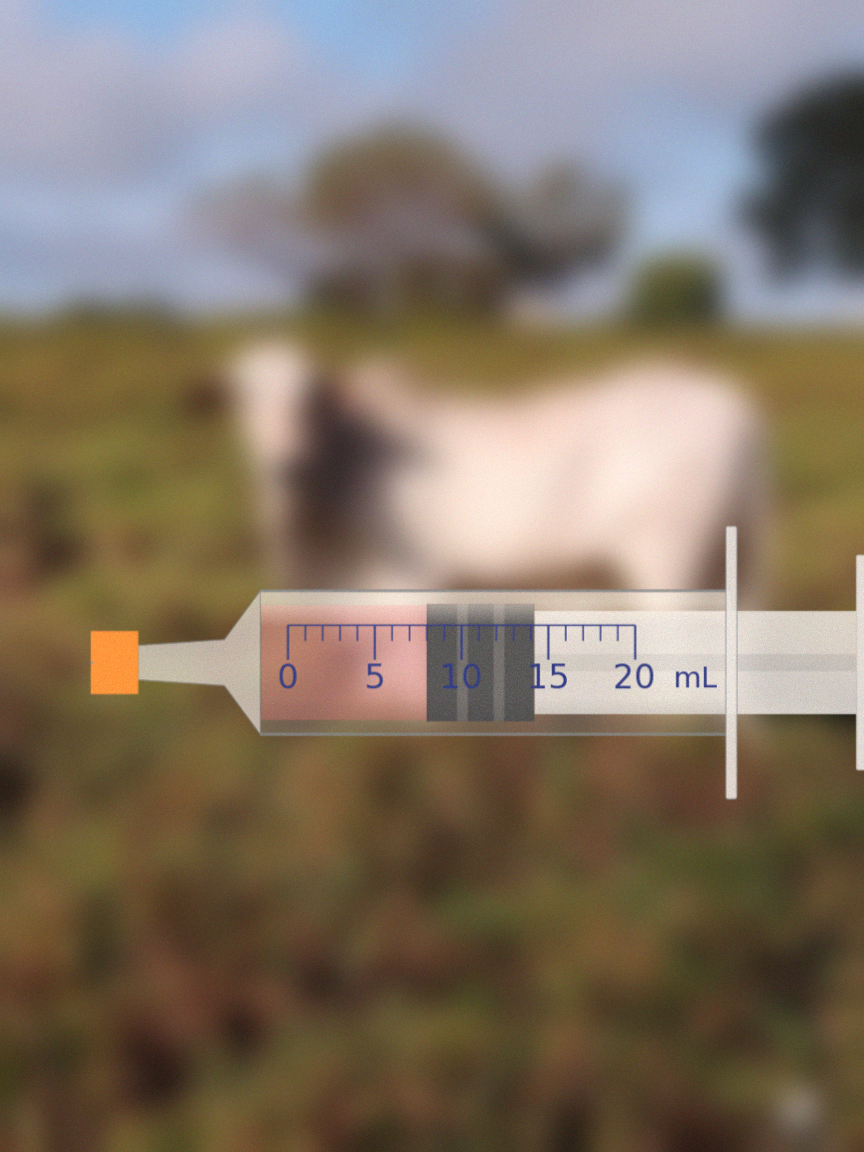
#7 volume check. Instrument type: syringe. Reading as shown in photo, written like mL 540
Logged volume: mL 8
